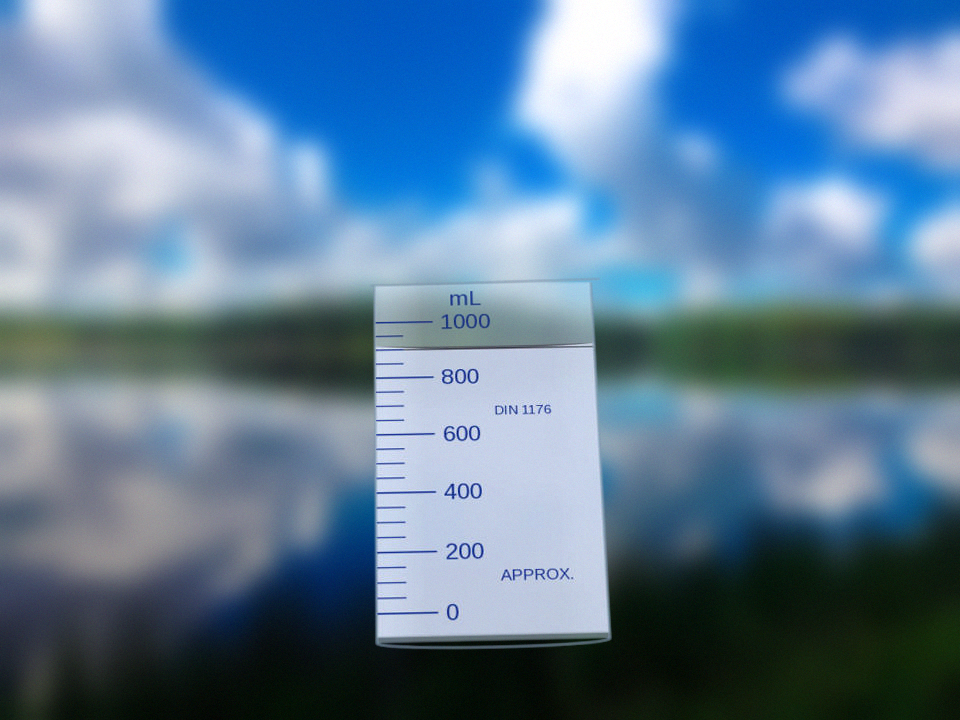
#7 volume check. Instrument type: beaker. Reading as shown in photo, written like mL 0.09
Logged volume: mL 900
